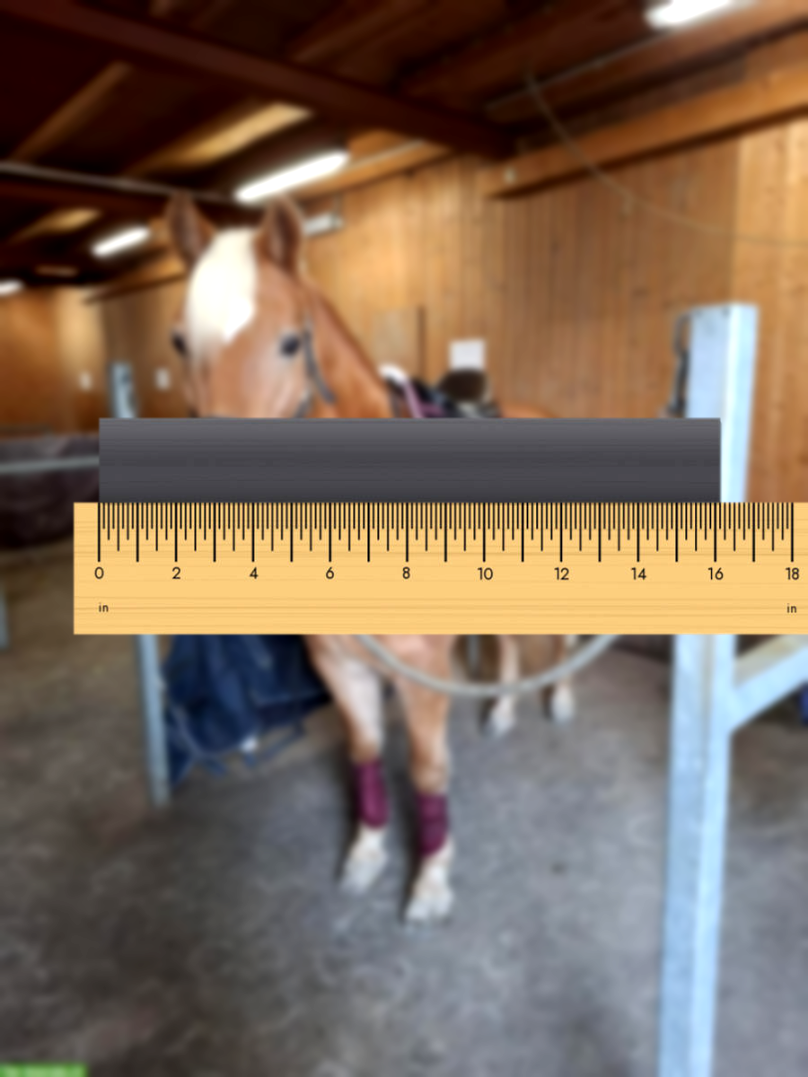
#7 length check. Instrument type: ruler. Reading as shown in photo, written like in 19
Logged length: in 16.125
